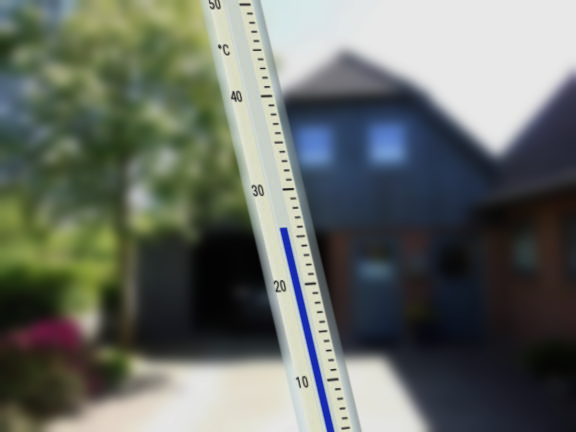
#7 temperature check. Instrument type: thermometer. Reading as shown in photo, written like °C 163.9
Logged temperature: °C 26
